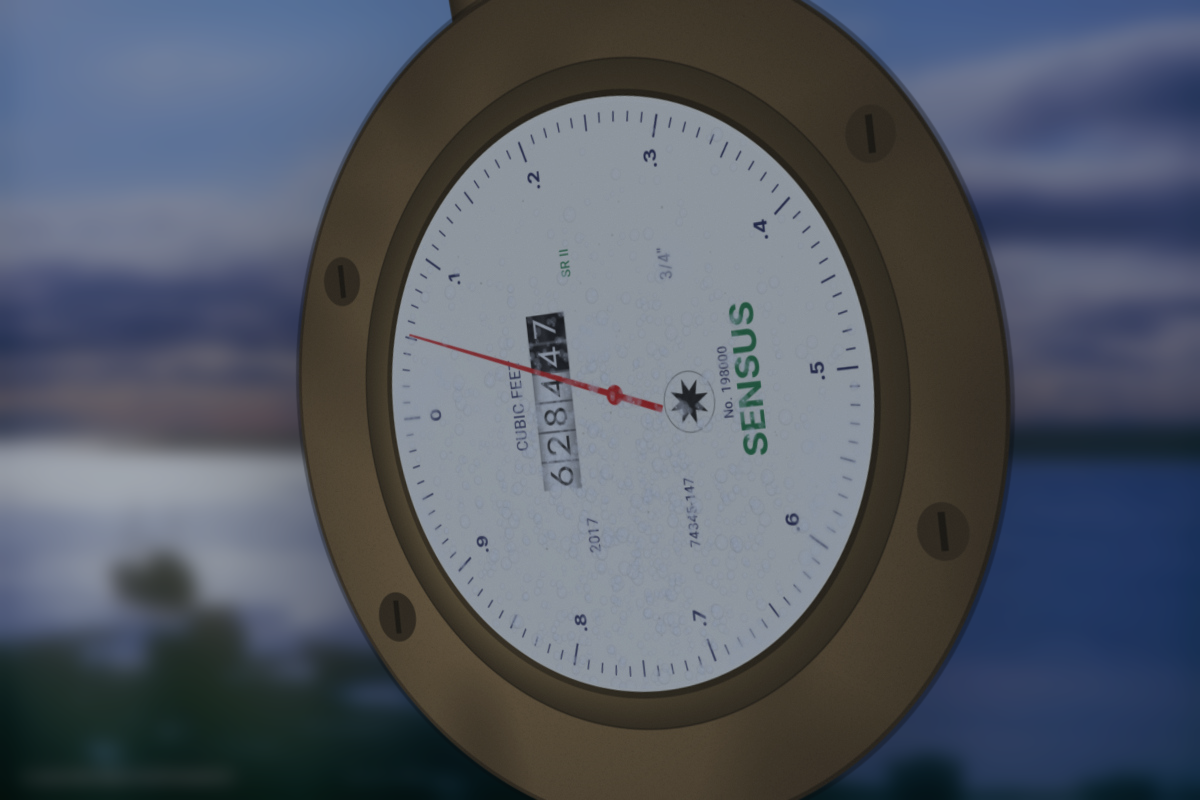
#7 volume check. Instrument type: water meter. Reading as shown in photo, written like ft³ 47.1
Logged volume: ft³ 628447.05
